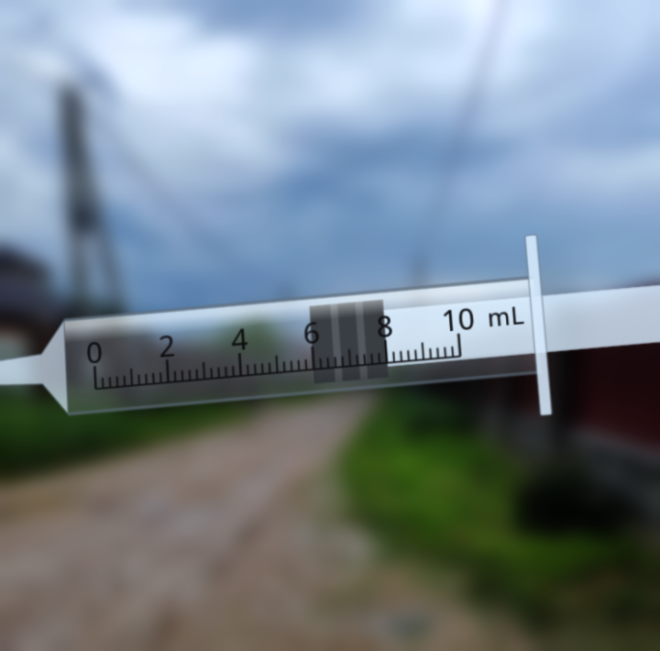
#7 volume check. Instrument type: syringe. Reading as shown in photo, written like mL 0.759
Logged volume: mL 6
